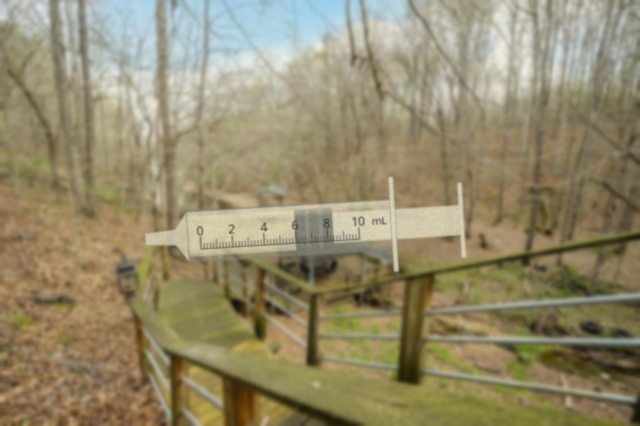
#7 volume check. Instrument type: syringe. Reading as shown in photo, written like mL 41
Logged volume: mL 6
